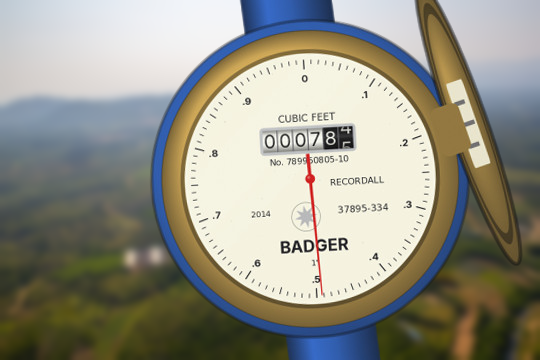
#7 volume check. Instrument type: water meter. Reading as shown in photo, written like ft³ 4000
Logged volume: ft³ 784.49
